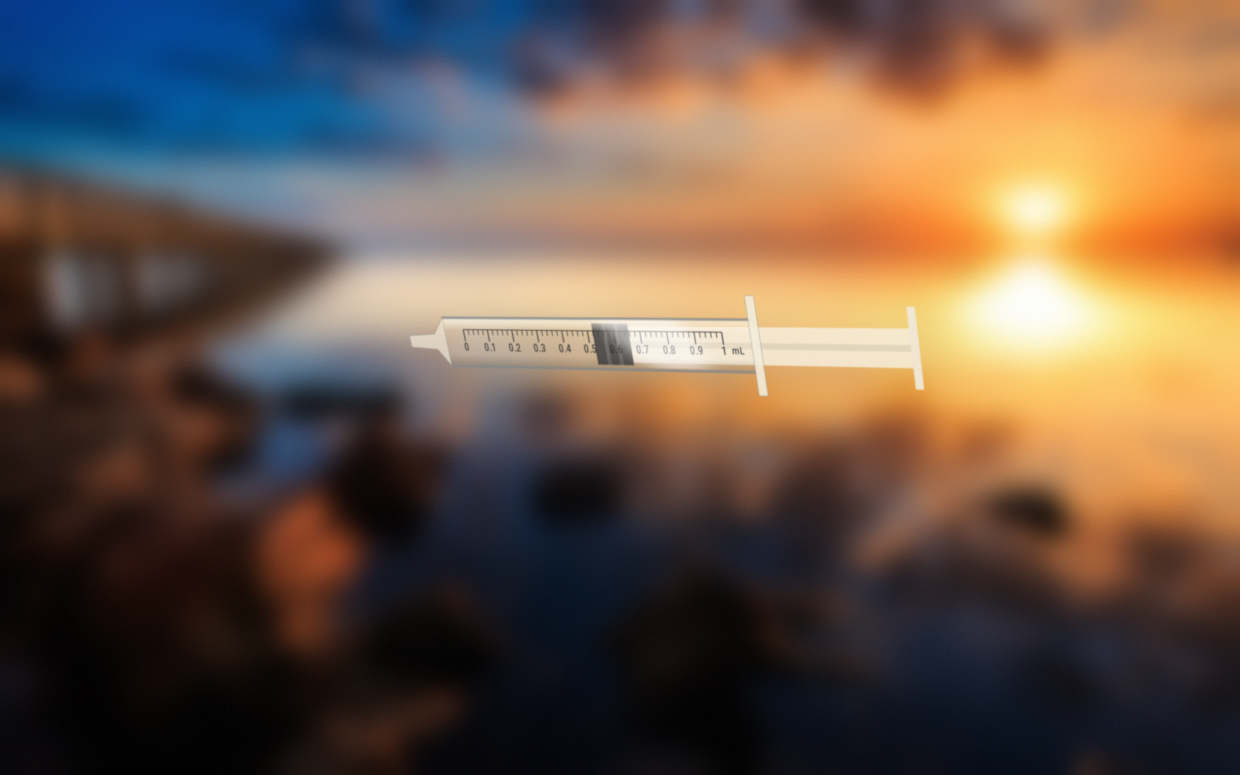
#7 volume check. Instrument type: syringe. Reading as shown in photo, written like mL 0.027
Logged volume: mL 0.52
